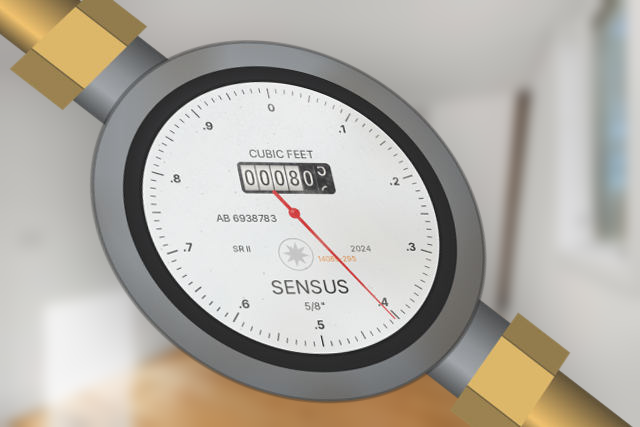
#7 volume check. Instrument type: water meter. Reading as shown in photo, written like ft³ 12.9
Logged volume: ft³ 805.40
